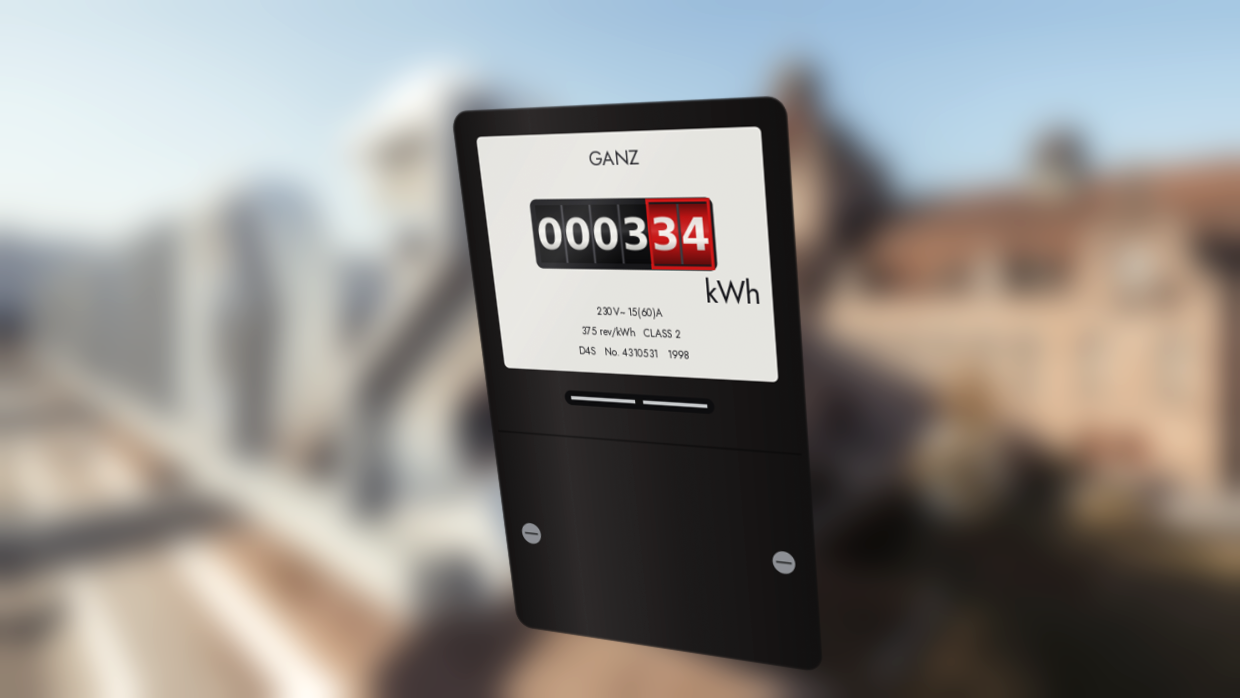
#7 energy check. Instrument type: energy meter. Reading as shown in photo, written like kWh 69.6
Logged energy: kWh 3.34
